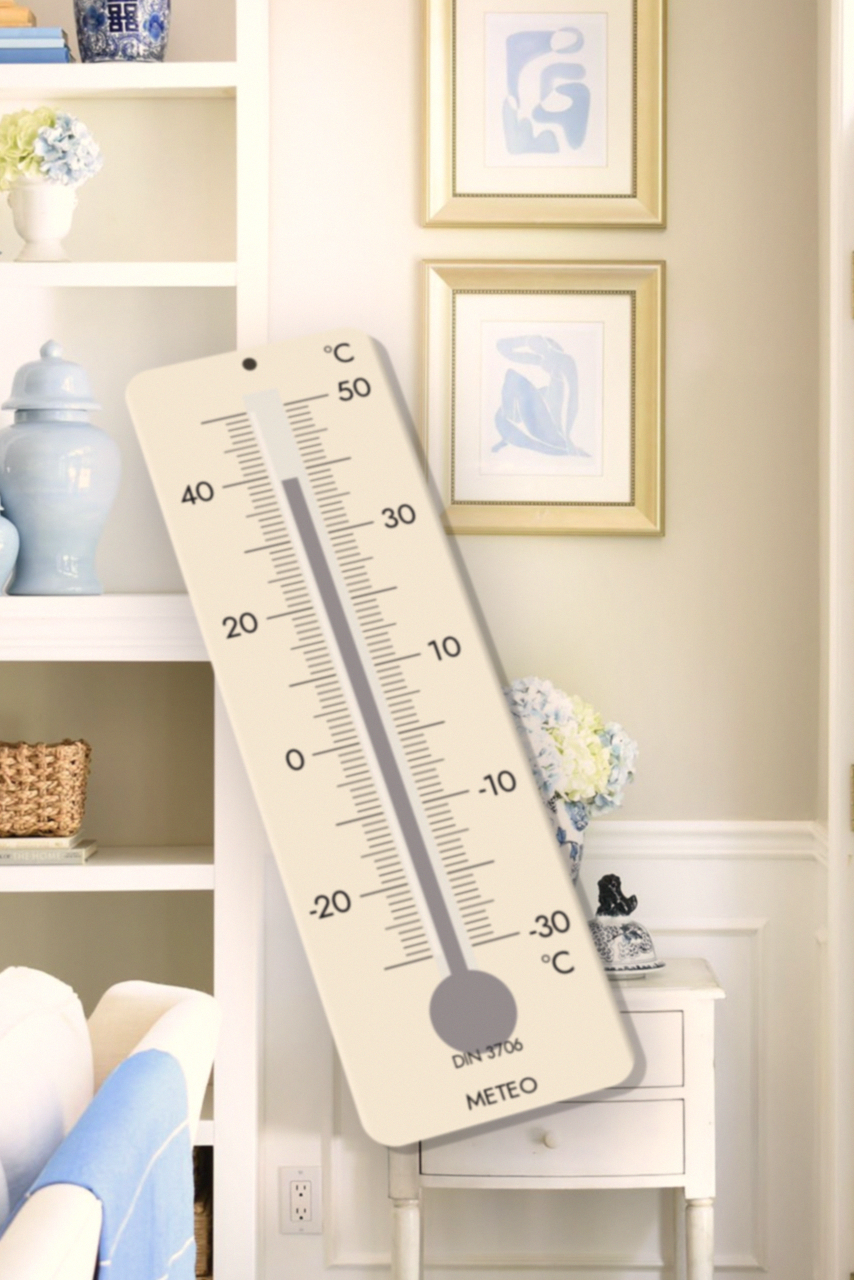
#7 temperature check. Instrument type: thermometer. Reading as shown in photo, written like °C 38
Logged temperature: °C 39
